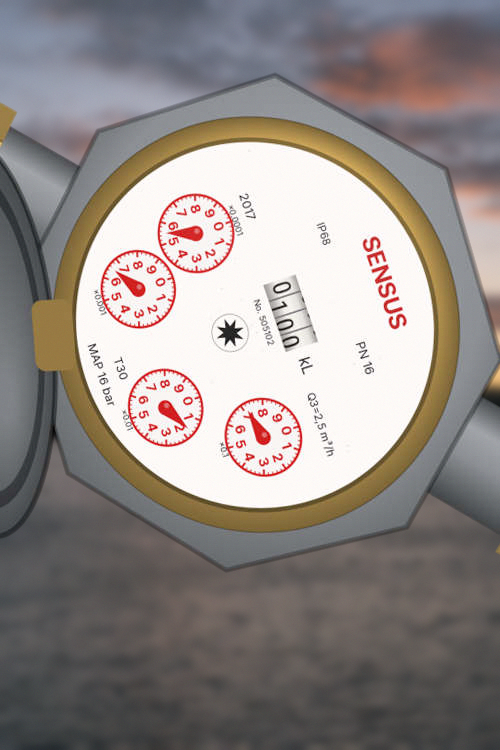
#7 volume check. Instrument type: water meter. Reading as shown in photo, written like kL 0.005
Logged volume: kL 99.7165
